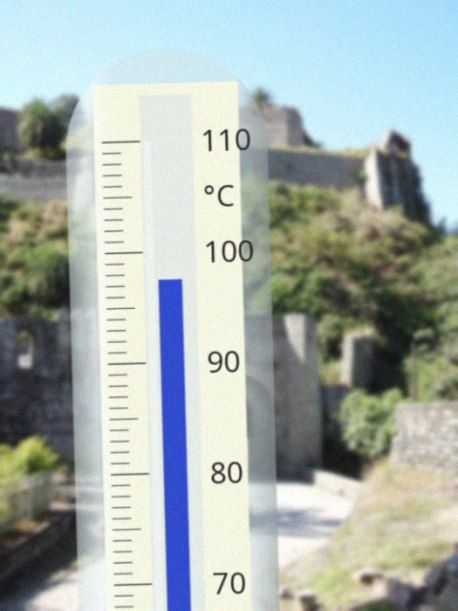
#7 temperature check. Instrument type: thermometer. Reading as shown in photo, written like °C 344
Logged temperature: °C 97.5
